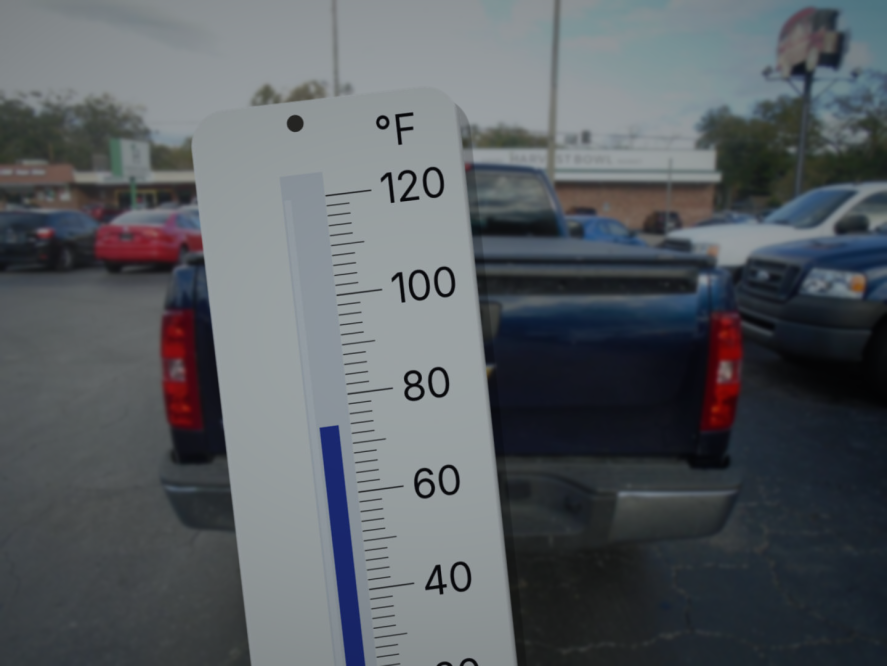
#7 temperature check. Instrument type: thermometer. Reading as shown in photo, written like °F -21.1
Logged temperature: °F 74
